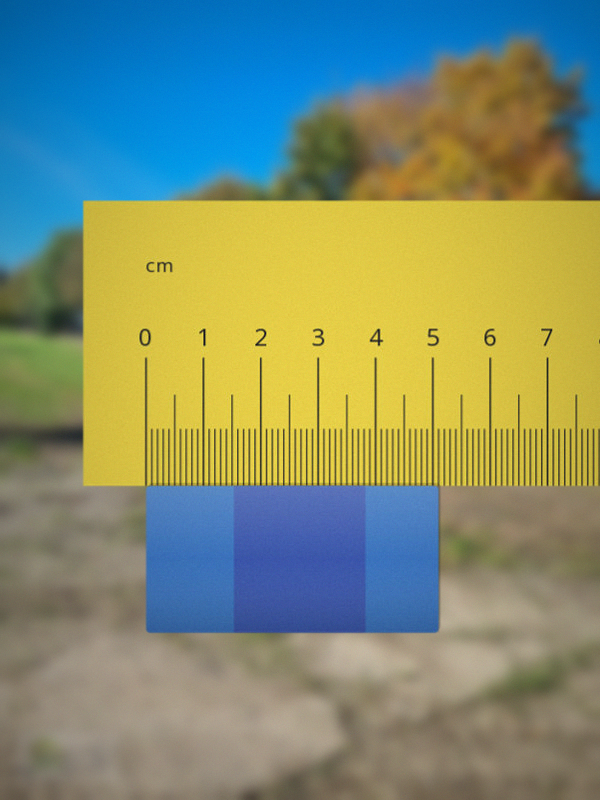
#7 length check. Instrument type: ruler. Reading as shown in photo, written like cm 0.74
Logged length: cm 5.1
